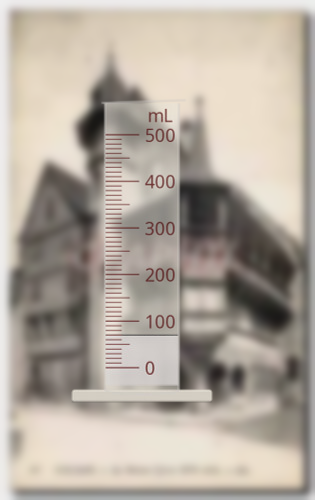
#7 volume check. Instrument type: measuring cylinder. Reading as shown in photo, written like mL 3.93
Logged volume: mL 70
